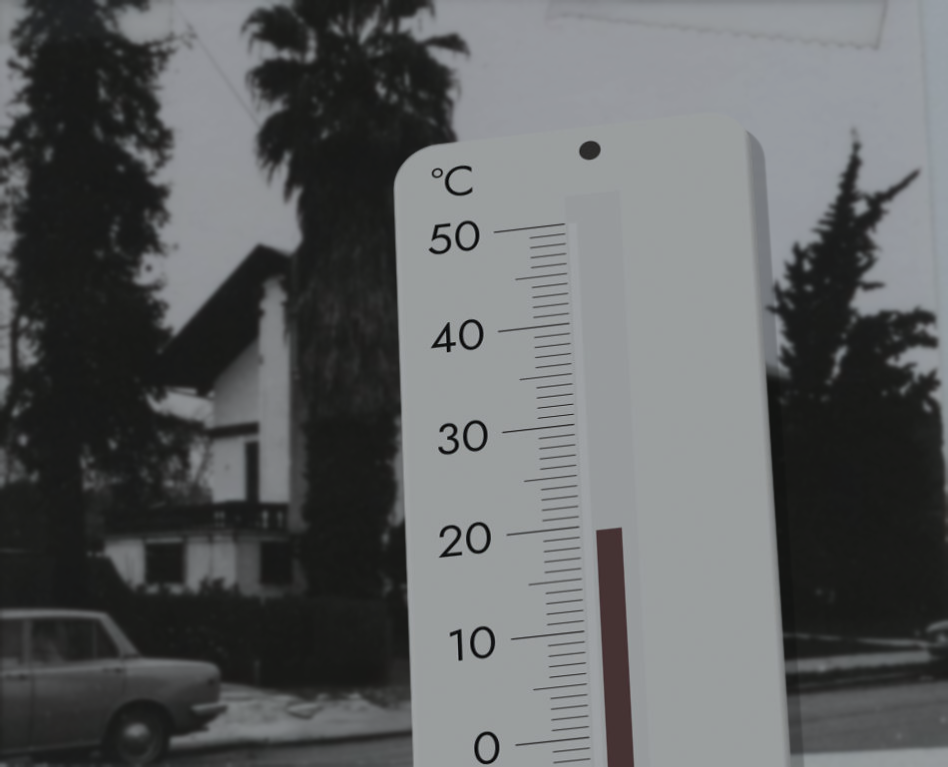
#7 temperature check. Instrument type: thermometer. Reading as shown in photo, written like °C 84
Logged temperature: °C 19.5
